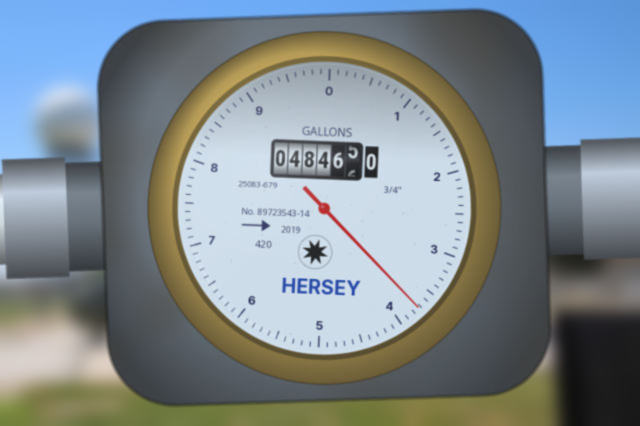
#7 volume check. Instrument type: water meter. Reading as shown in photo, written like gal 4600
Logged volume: gal 484653.7
